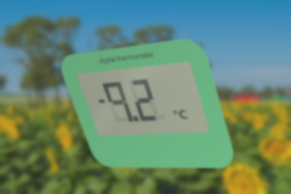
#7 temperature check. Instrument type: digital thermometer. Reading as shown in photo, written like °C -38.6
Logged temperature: °C -9.2
